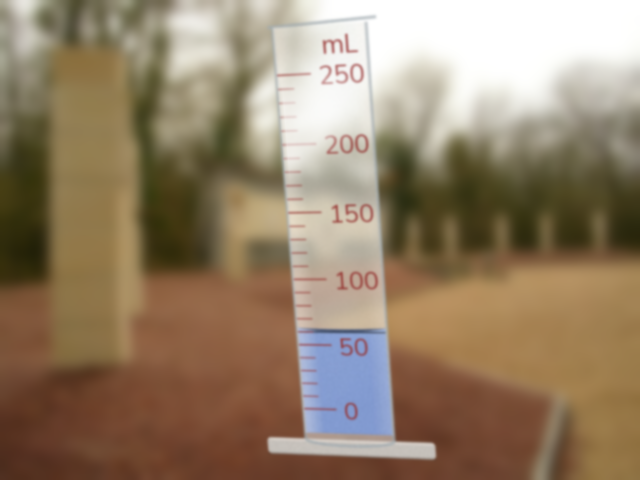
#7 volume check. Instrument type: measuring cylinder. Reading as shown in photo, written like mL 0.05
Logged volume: mL 60
